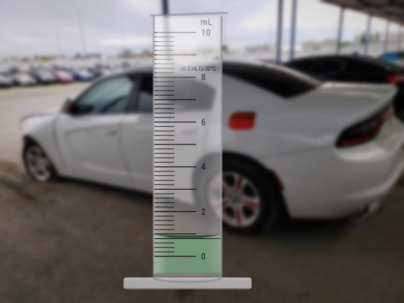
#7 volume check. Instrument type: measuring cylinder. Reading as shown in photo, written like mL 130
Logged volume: mL 0.8
